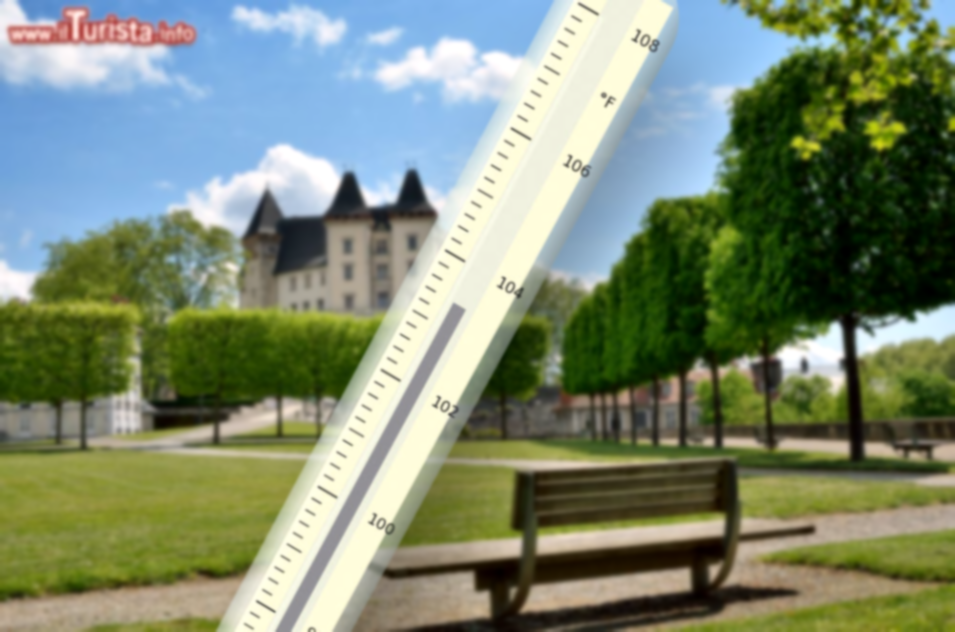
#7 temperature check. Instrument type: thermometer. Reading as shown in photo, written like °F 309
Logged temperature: °F 103.4
